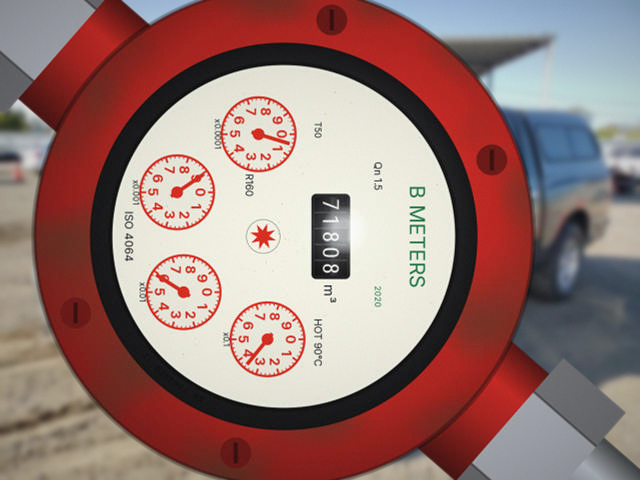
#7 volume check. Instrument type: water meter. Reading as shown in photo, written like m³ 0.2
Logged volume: m³ 71808.3590
